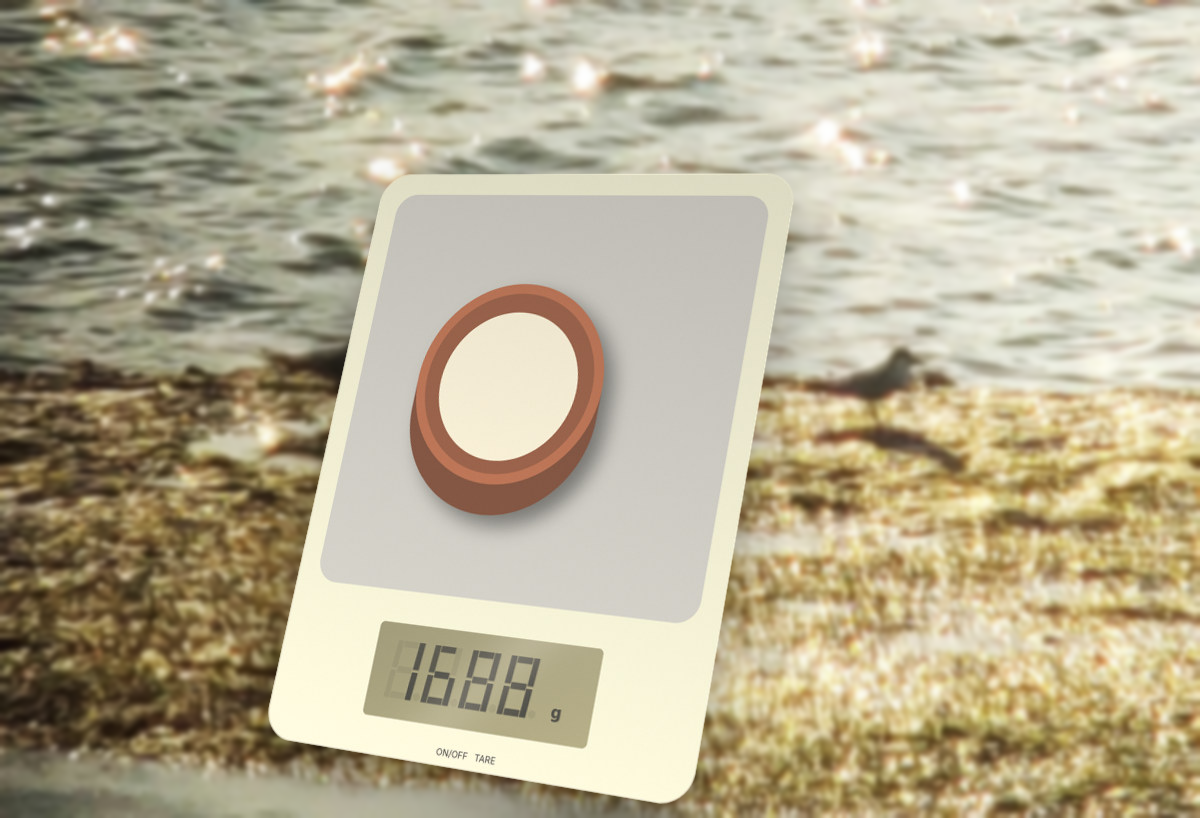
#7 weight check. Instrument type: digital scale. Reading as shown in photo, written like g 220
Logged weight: g 1688
